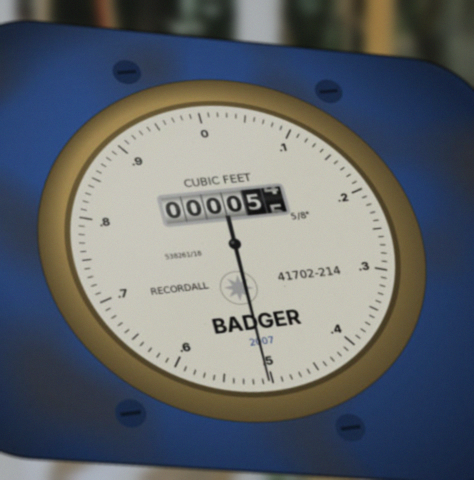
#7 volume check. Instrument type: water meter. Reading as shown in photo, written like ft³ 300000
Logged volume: ft³ 54.50
